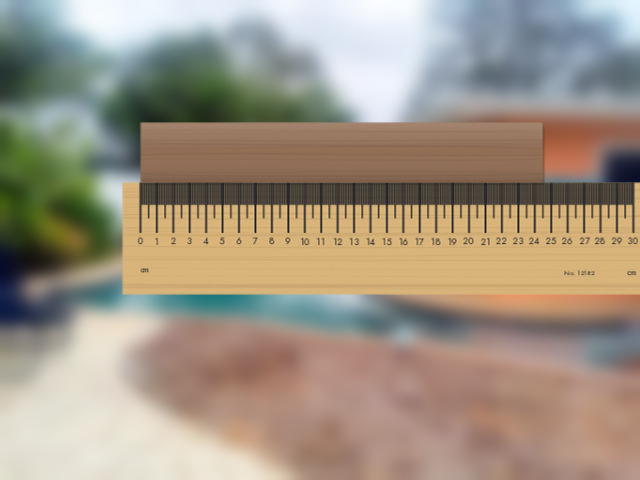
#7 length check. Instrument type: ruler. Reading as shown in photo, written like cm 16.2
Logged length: cm 24.5
